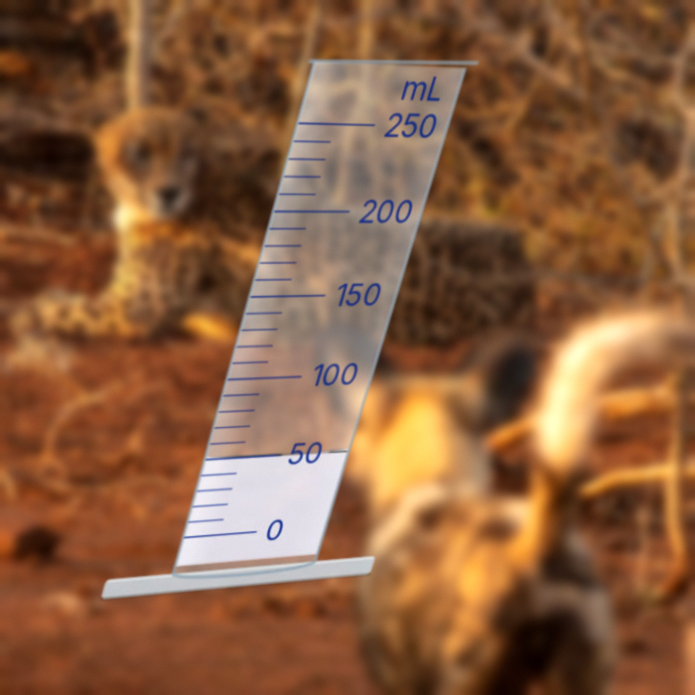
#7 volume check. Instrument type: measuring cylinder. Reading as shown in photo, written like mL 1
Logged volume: mL 50
